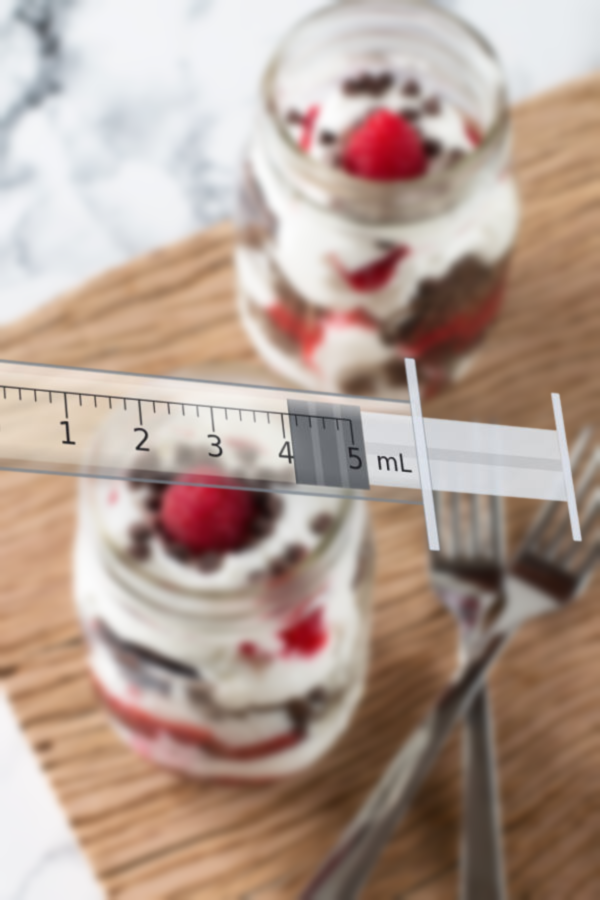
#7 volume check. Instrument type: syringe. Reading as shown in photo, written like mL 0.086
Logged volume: mL 4.1
